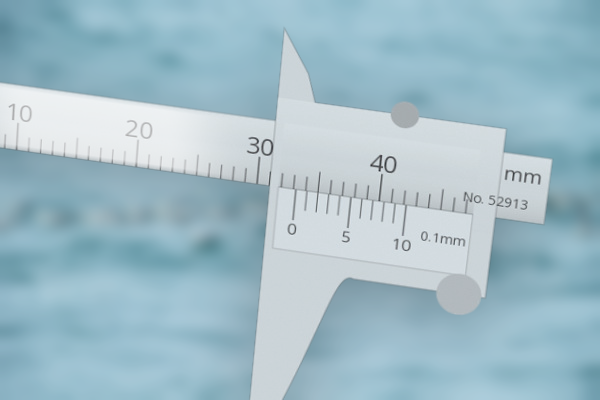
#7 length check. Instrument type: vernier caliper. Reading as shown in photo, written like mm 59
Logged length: mm 33.2
